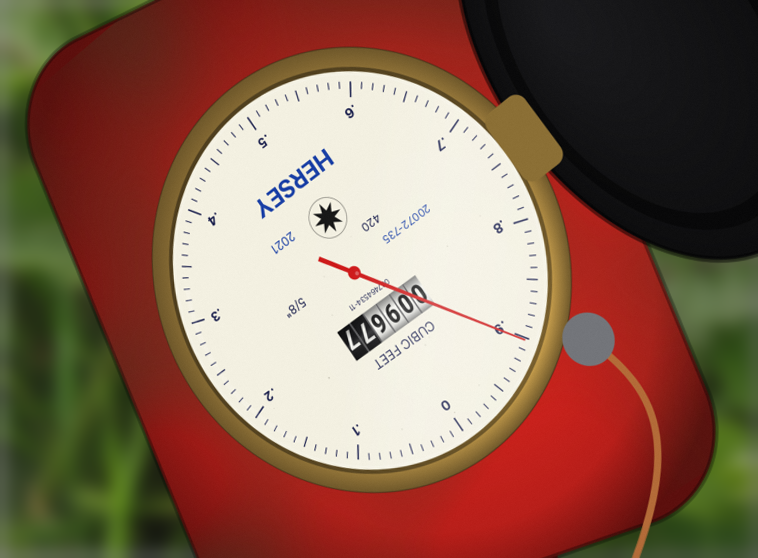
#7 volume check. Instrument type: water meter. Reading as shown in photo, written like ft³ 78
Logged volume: ft³ 9676.90
